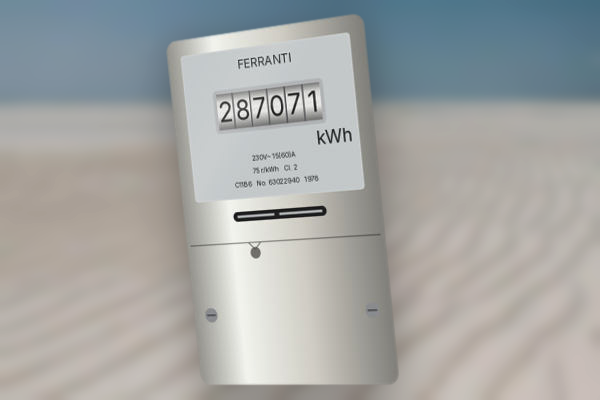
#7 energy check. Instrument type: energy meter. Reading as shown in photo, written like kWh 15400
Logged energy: kWh 287071
